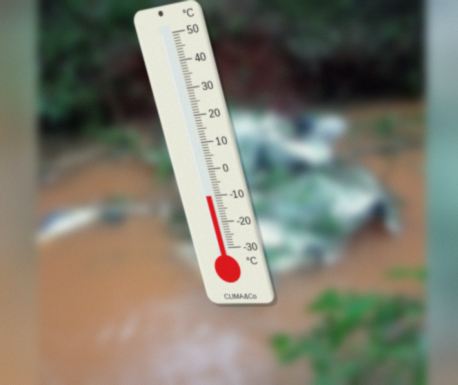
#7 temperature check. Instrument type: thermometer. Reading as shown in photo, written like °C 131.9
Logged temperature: °C -10
